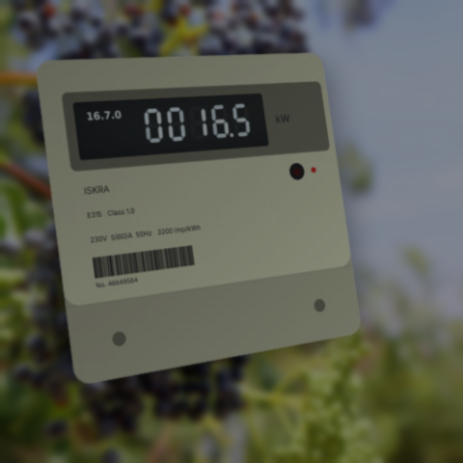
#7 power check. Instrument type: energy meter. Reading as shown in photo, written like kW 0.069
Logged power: kW 16.5
